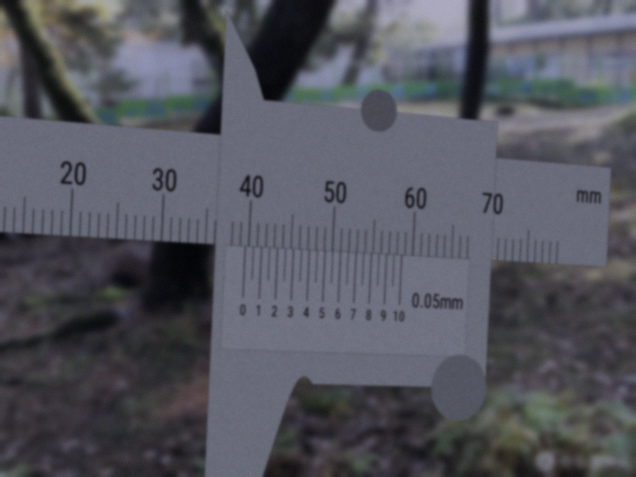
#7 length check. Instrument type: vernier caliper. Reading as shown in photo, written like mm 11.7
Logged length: mm 39.6
